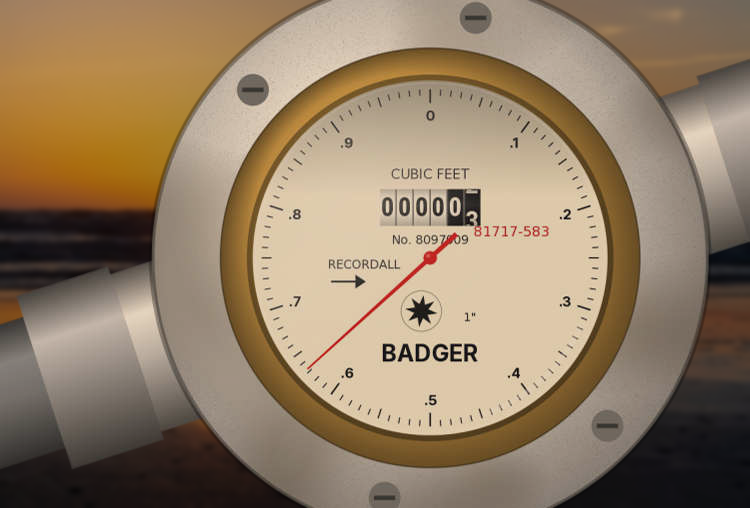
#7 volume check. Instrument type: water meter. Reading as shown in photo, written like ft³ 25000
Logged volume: ft³ 2.63
